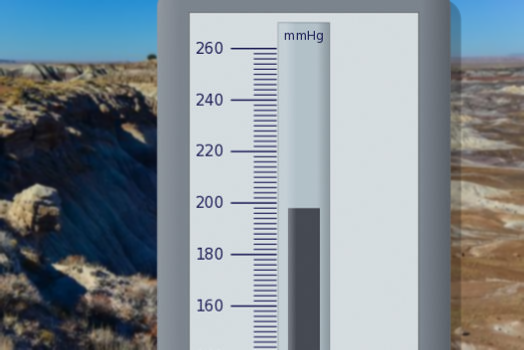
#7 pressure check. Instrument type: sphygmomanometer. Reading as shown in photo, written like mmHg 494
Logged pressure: mmHg 198
